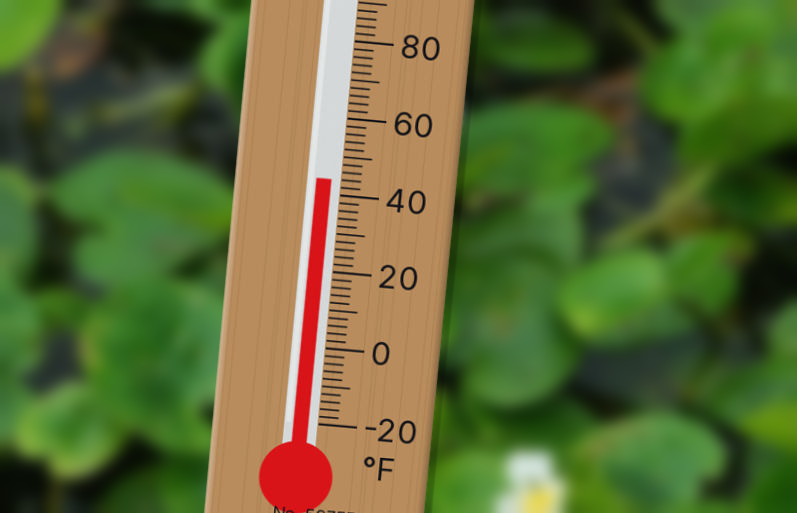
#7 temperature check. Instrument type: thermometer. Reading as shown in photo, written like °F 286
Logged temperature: °F 44
